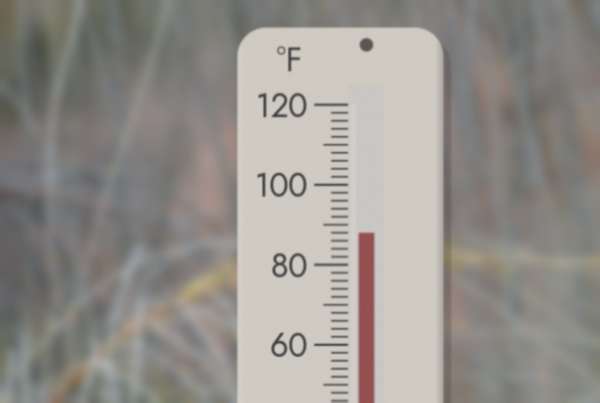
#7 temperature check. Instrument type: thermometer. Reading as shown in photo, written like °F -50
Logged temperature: °F 88
